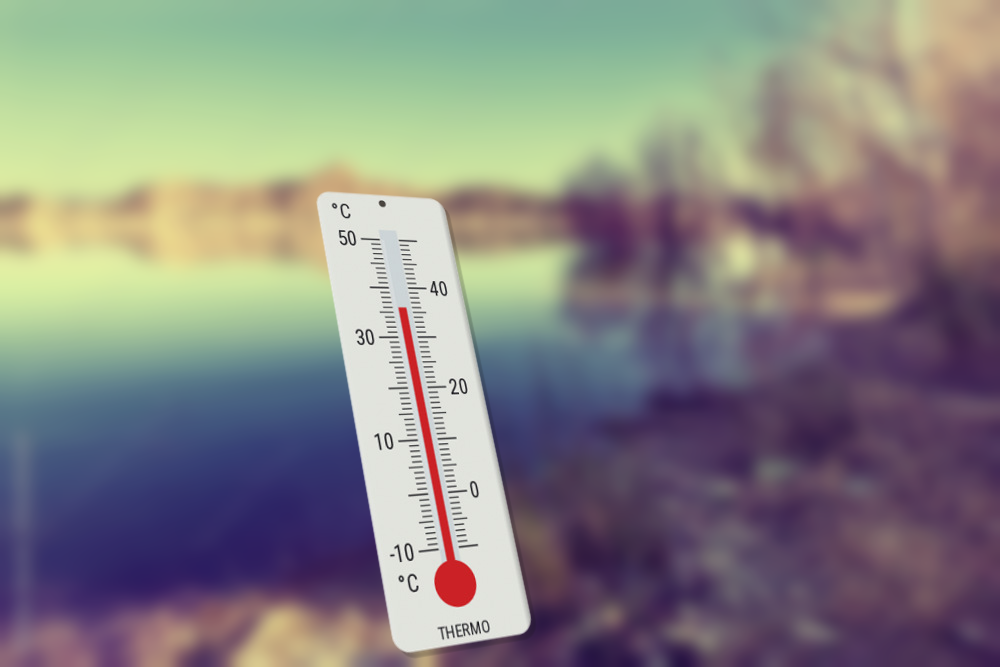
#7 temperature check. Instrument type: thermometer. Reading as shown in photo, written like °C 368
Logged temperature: °C 36
